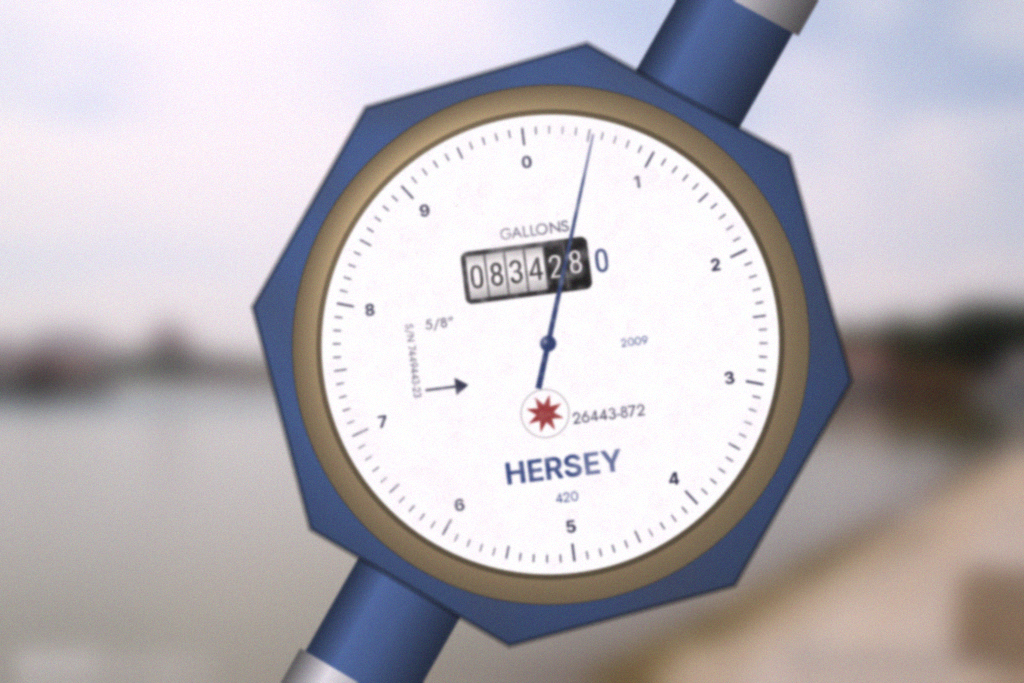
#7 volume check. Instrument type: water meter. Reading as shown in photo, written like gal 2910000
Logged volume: gal 834280.5
